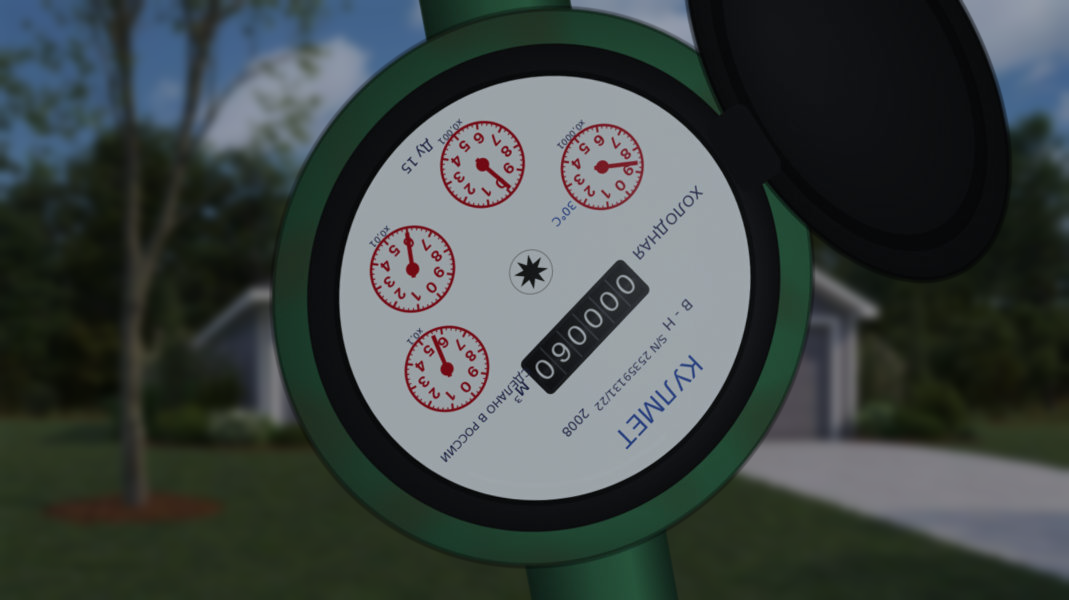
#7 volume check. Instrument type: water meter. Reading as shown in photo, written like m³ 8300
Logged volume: m³ 60.5598
